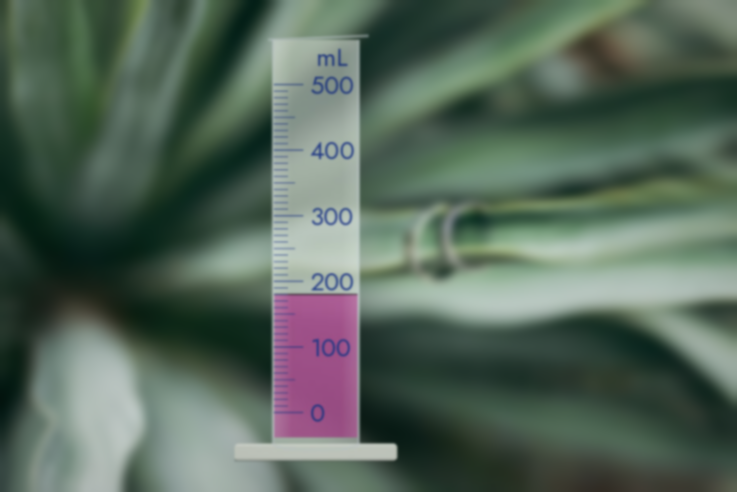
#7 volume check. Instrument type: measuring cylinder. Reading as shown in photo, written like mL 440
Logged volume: mL 180
